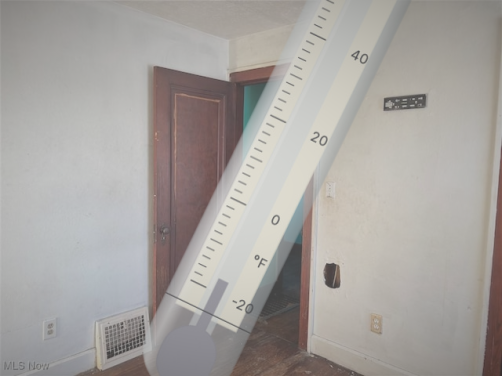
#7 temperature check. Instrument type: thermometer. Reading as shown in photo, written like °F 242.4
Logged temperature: °F -17
